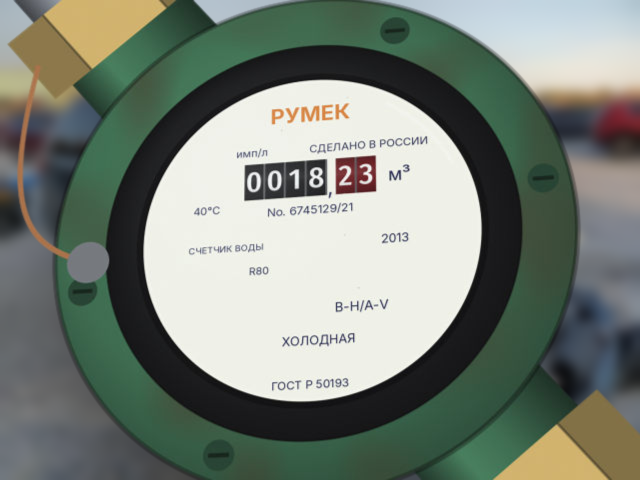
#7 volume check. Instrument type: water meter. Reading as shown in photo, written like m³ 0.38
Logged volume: m³ 18.23
